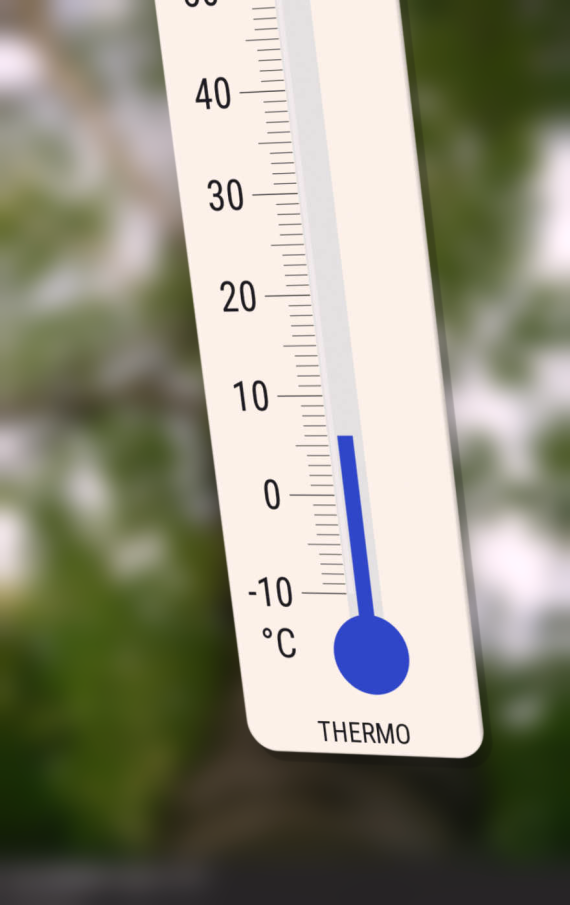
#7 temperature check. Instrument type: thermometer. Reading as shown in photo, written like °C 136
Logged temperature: °C 6
